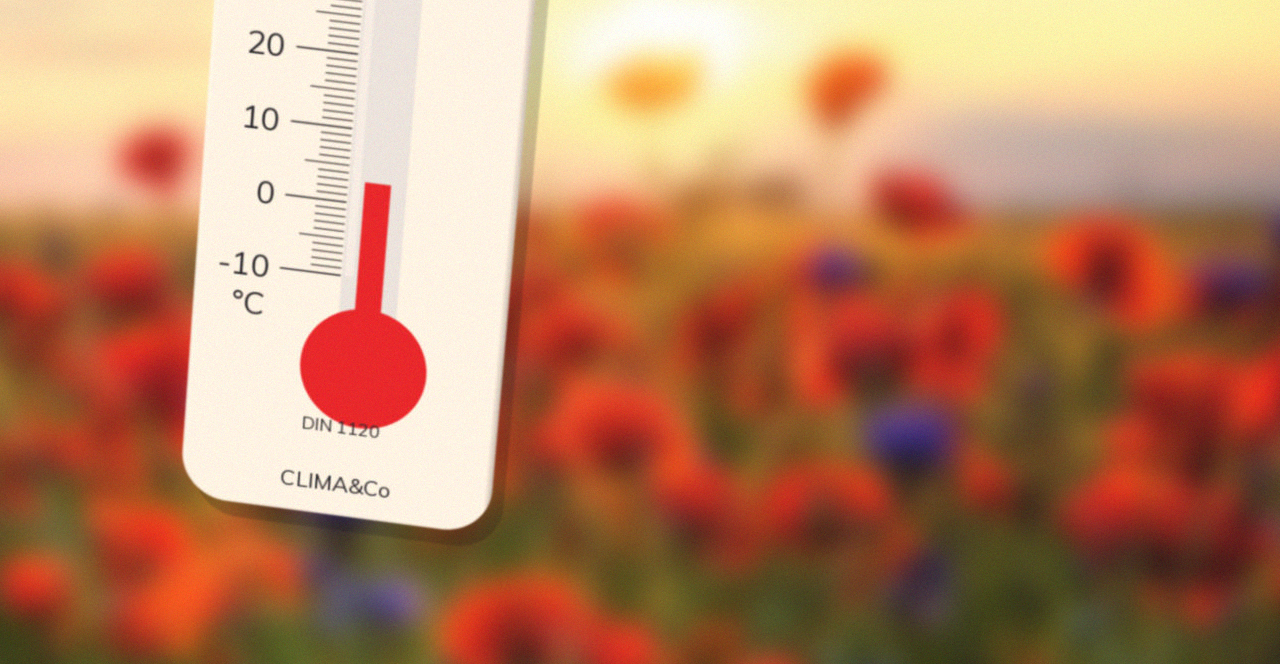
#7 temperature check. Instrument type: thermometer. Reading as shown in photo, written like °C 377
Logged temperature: °C 3
